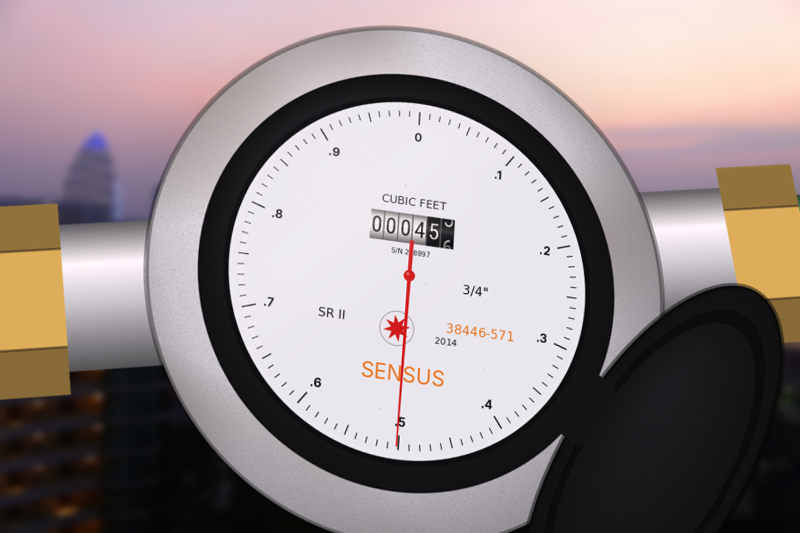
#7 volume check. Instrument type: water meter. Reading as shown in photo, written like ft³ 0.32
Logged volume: ft³ 455.50
